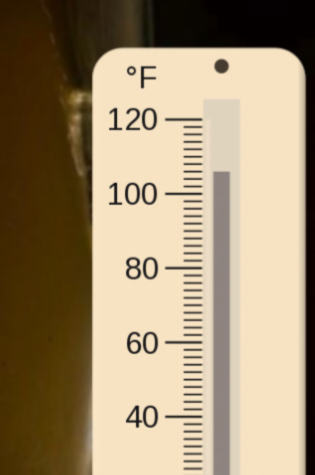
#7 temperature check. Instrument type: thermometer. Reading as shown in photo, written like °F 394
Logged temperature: °F 106
